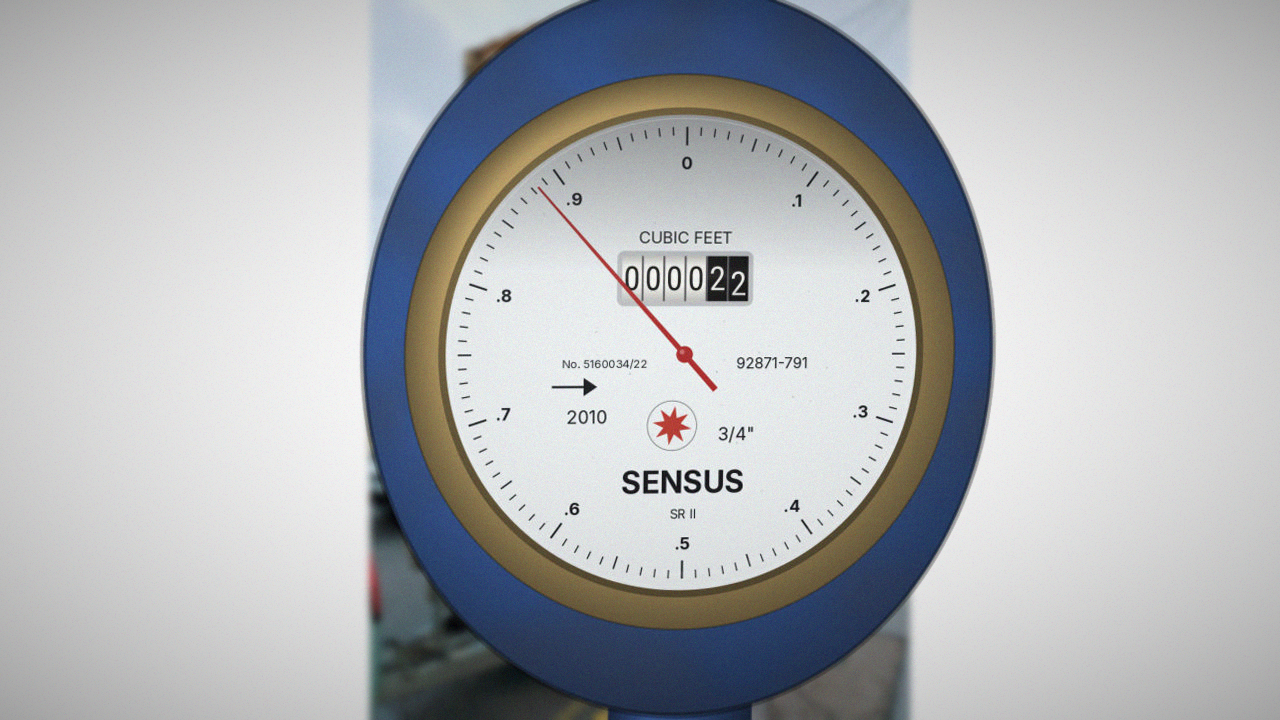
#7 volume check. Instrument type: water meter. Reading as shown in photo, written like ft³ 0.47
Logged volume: ft³ 21.88
